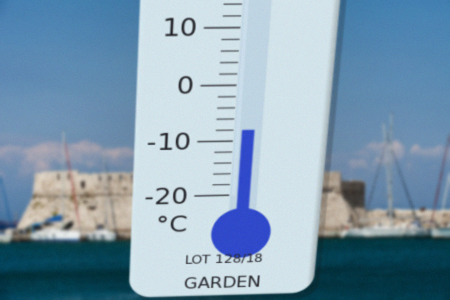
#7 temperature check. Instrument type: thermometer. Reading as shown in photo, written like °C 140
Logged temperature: °C -8
